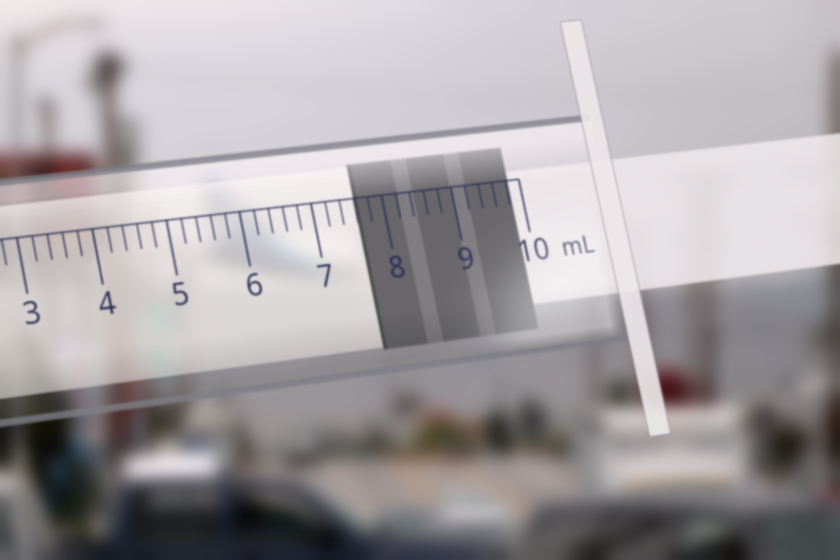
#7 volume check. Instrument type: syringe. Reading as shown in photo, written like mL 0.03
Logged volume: mL 7.6
